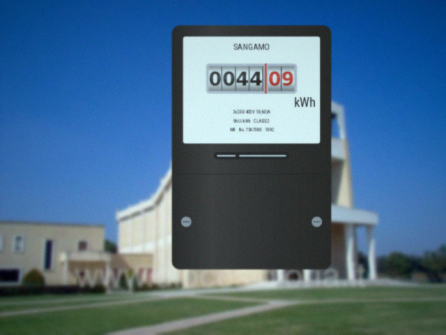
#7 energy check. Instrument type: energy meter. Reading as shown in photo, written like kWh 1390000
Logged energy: kWh 44.09
